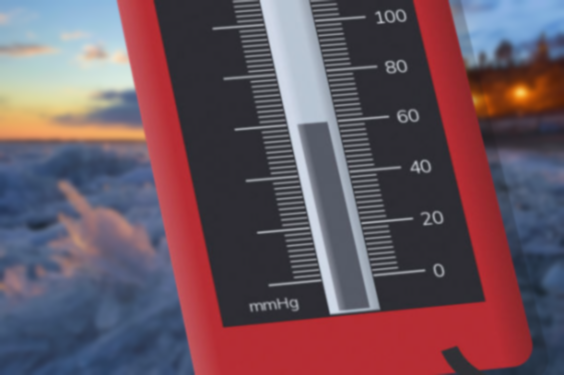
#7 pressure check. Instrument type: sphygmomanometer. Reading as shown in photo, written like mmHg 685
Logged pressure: mmHg 60
